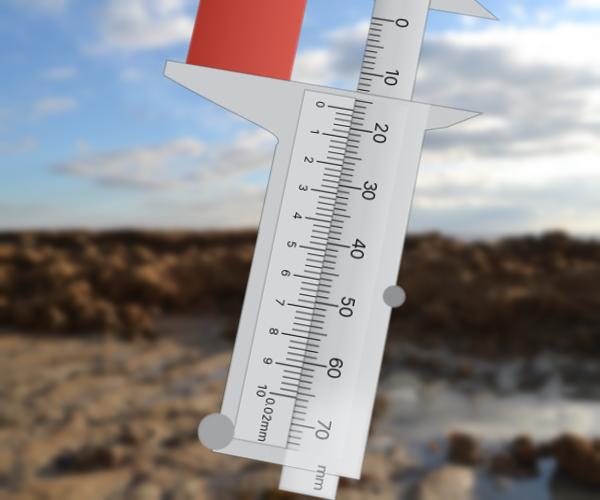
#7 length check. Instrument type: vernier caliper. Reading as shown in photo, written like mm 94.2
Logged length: mm 16.8
